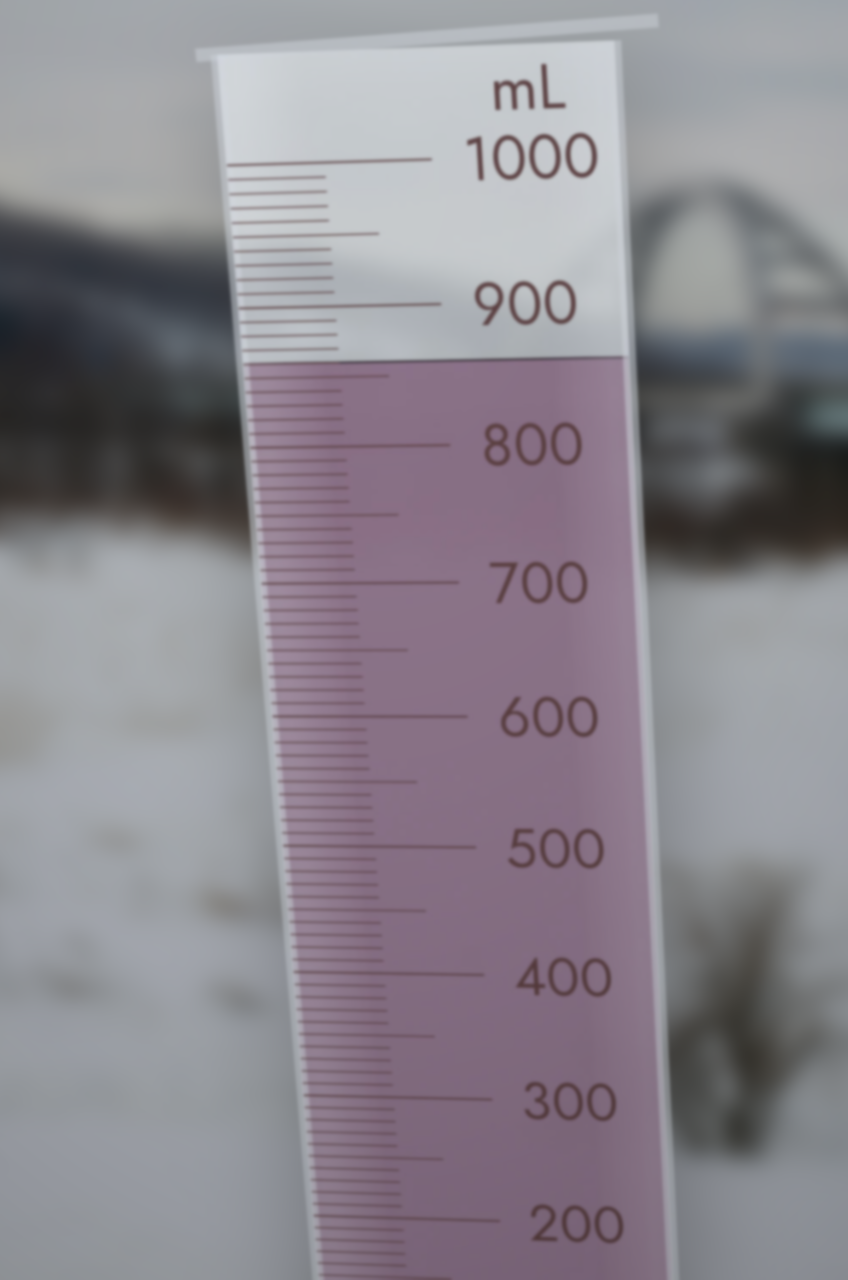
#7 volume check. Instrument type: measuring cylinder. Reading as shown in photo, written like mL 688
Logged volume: mL 860
